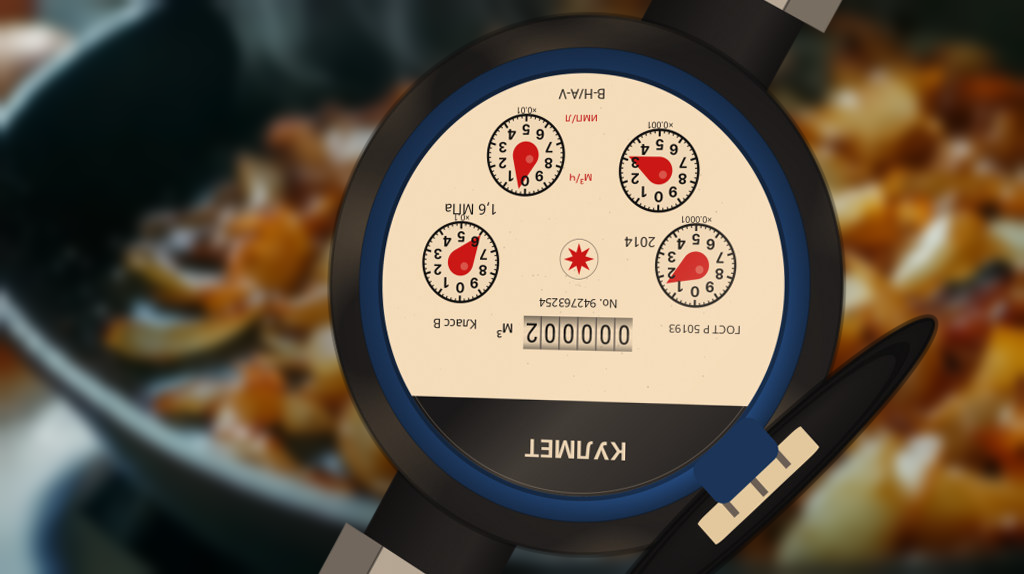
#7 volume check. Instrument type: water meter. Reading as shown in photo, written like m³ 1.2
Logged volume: m³ 2.6031
